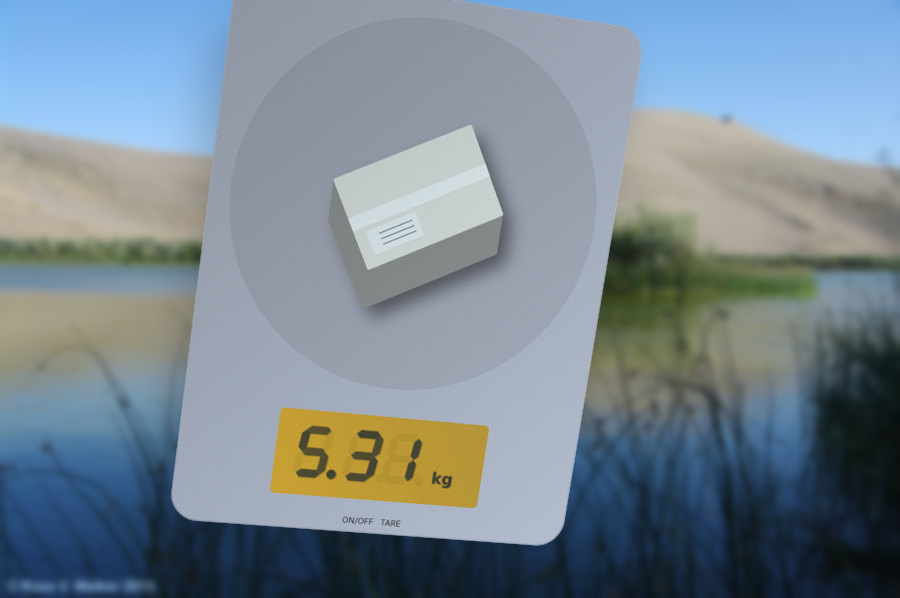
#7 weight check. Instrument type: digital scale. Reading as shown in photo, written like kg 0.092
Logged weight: kg 5.31
